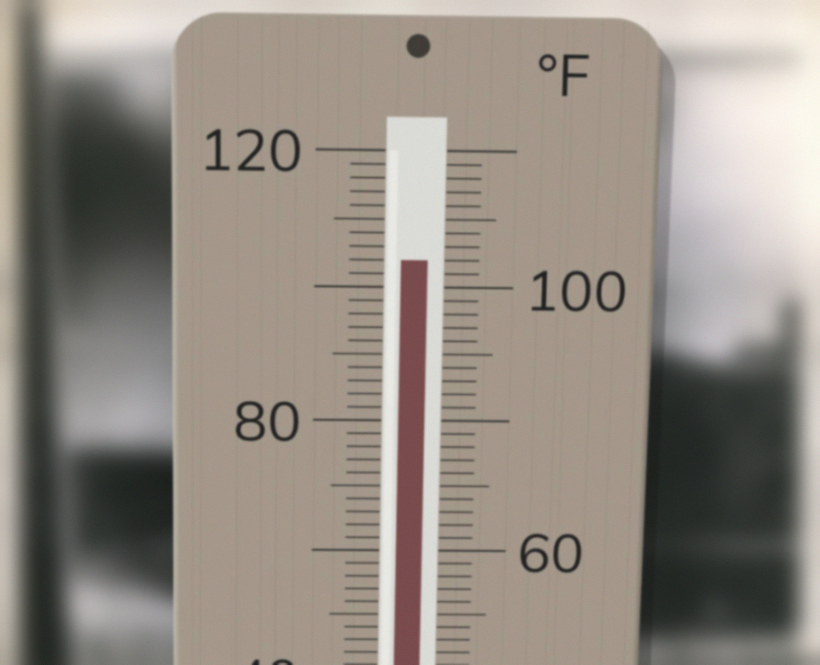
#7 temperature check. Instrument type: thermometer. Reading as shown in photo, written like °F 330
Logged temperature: °F 104
